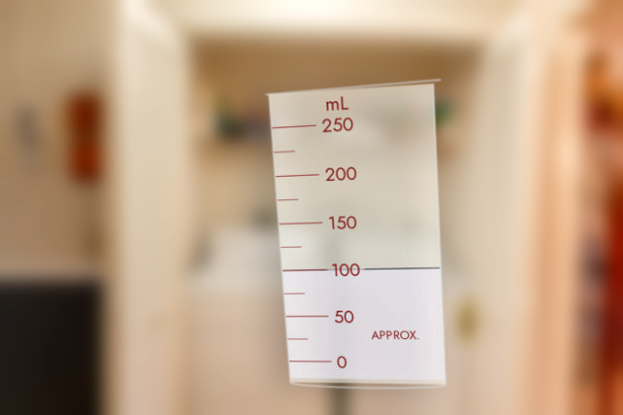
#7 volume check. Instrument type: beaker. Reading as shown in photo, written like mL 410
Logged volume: mL 100
